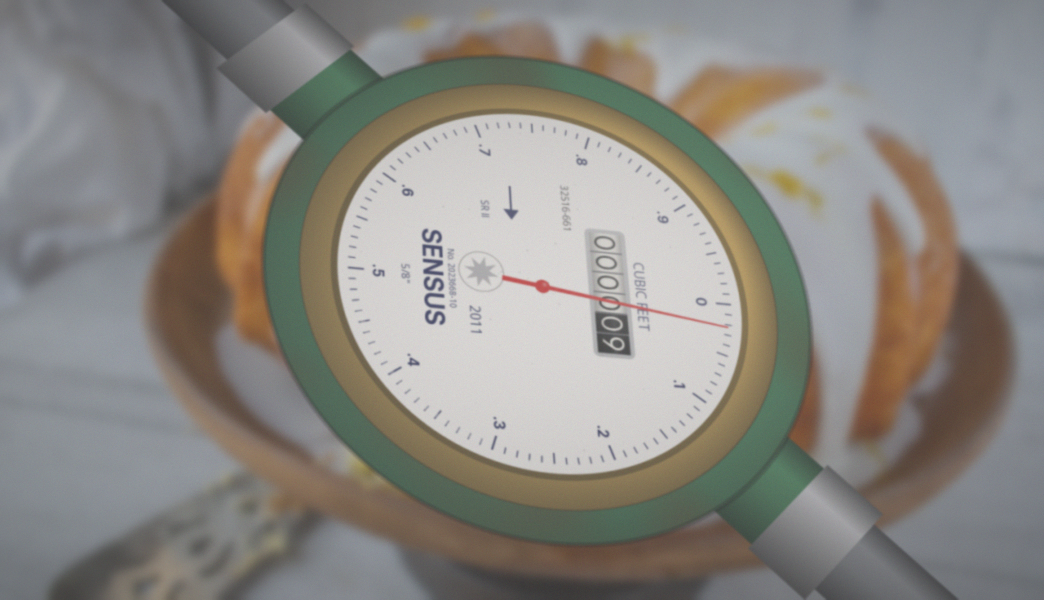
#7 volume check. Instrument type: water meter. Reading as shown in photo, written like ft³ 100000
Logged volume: ft³ 9.02
